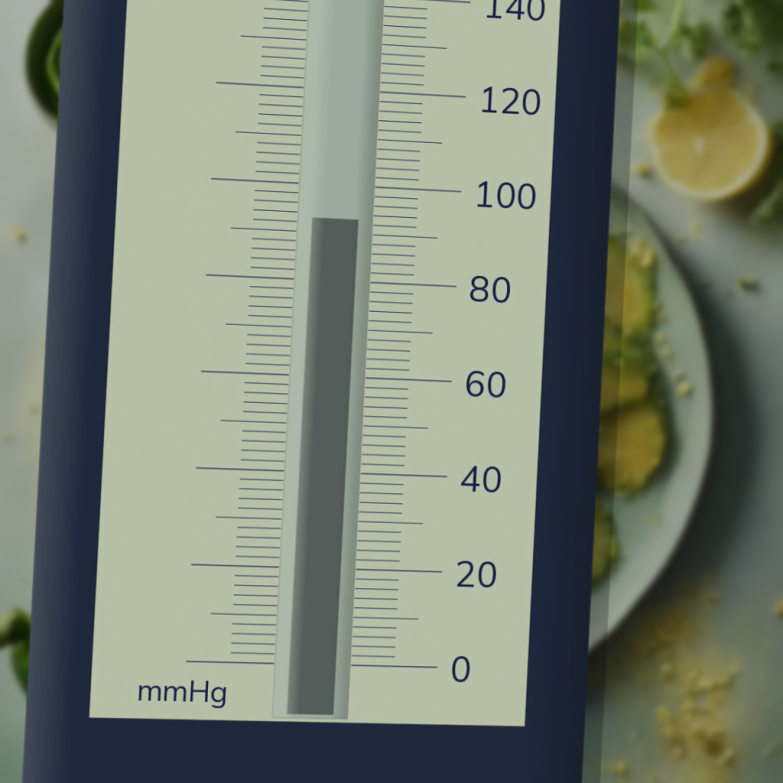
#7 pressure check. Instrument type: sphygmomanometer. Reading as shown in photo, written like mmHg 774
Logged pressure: mmHg 93
